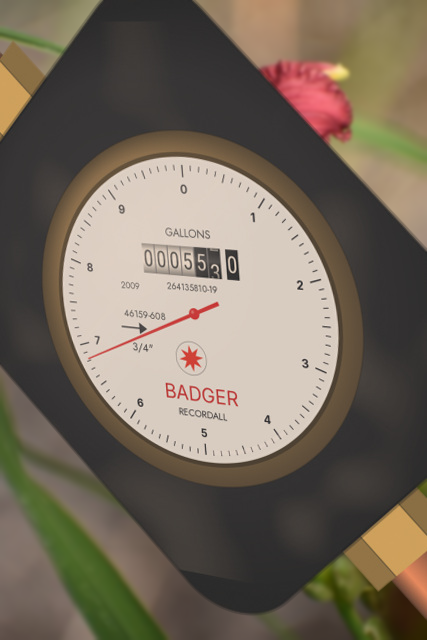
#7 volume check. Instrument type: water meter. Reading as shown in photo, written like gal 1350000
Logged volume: gal 5526.8
